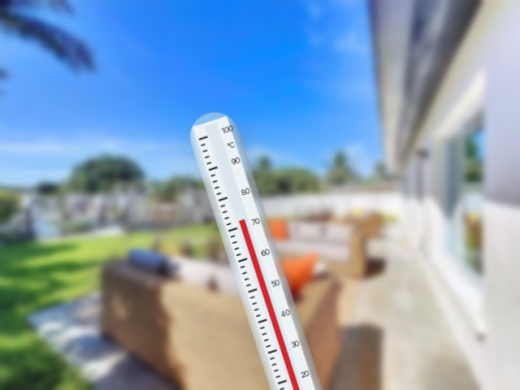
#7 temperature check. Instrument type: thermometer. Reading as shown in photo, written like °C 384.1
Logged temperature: °C 72
